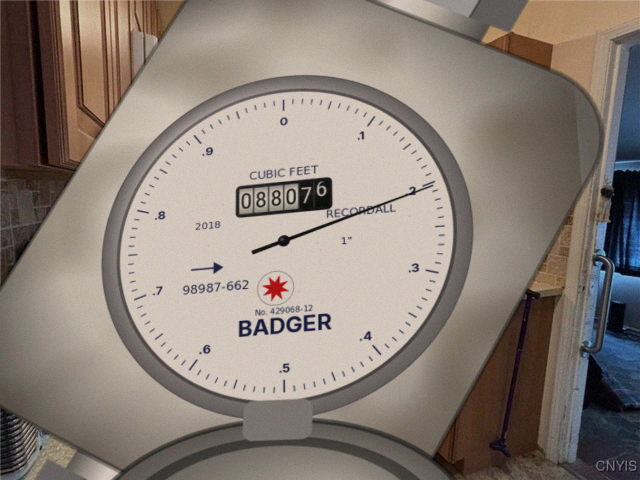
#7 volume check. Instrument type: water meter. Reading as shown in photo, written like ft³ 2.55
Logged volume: ft³ 88076.20
